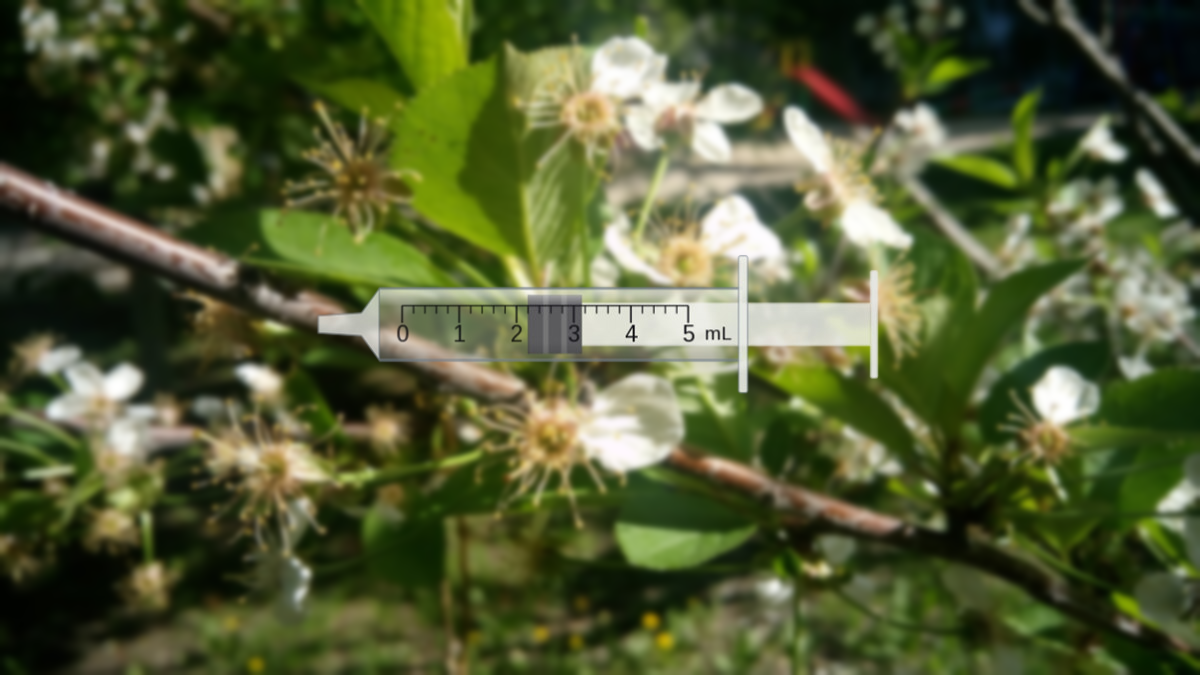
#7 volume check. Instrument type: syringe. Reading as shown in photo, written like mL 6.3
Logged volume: mL 2.2
